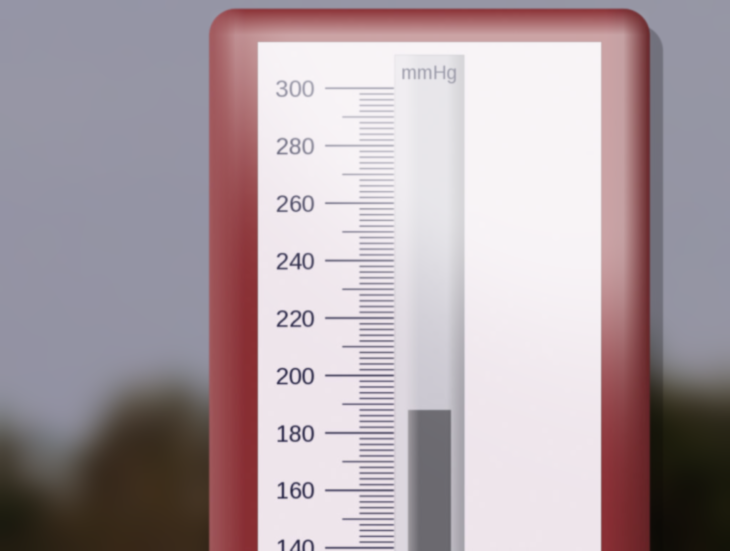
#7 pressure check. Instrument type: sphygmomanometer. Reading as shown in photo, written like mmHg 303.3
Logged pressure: mmHg 188
